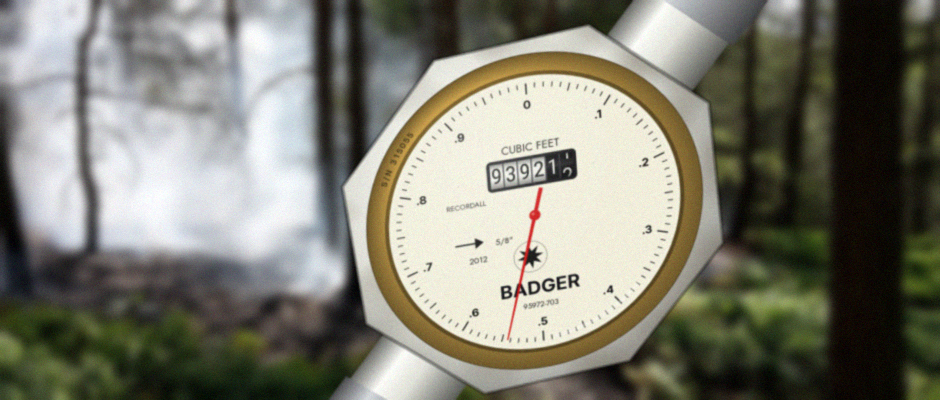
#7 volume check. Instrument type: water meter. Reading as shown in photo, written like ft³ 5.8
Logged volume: ft³ 939211.54
